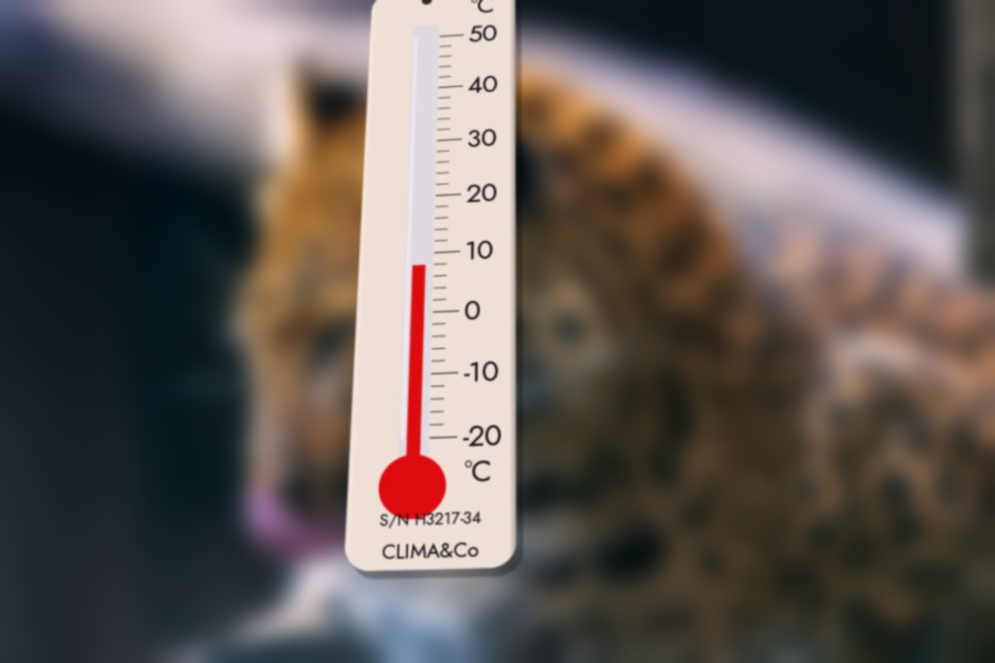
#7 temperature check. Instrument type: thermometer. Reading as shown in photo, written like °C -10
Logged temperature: °C 8
